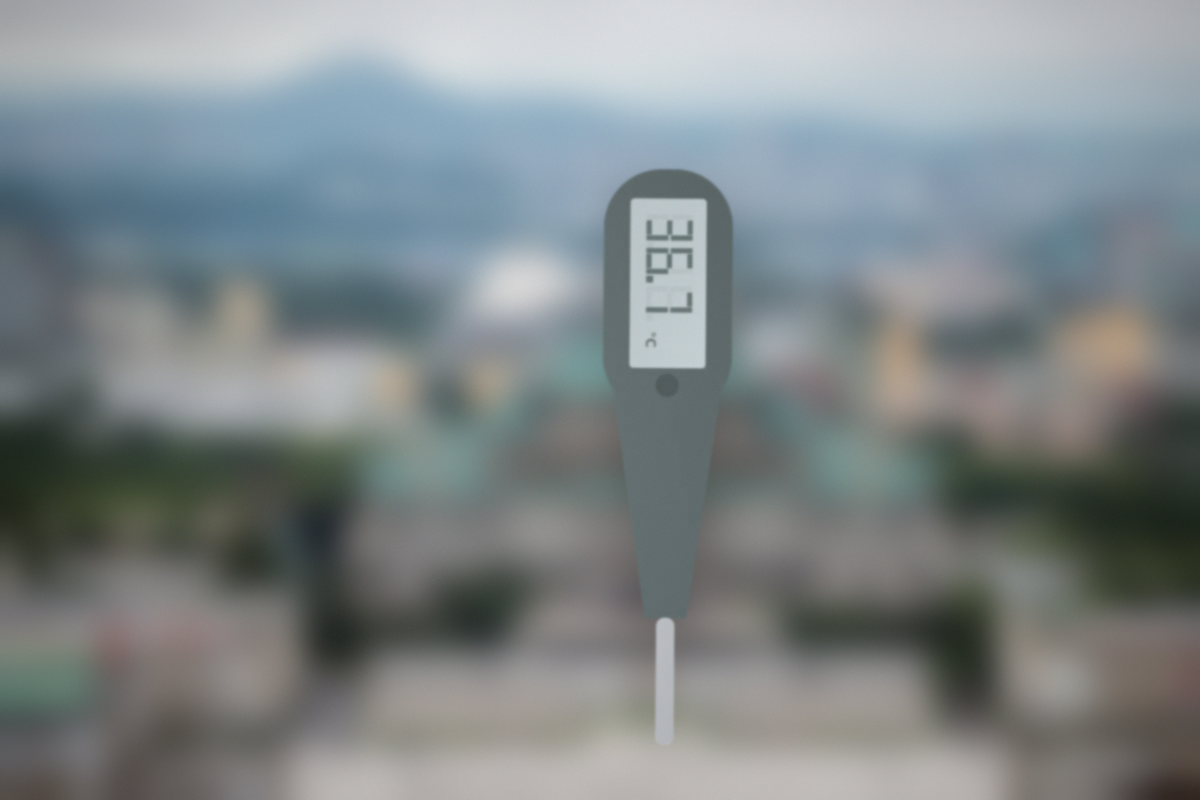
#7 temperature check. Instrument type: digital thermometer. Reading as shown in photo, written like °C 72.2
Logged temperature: °C 36.7
